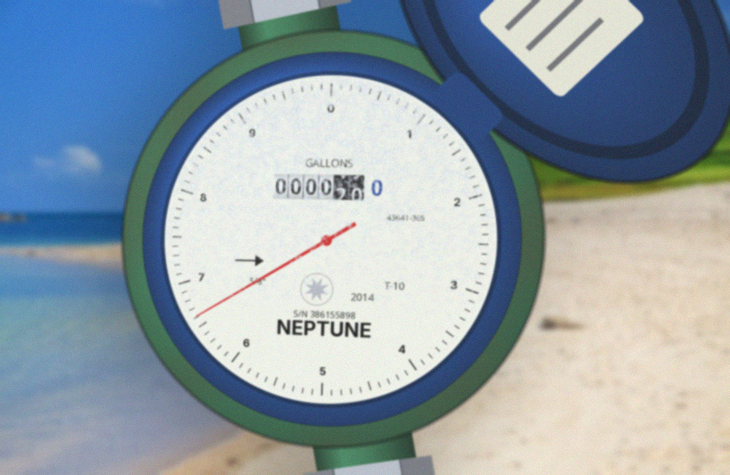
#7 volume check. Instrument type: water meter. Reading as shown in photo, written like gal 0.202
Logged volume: gal 196.6
